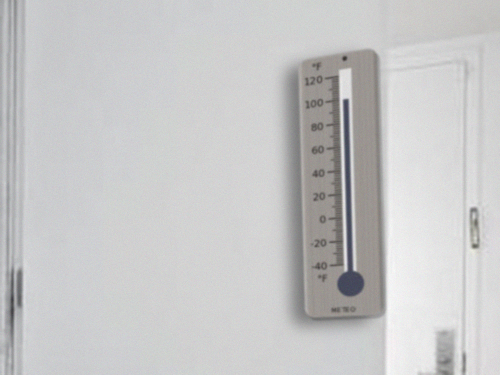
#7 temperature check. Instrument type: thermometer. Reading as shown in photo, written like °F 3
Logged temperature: °F 100
